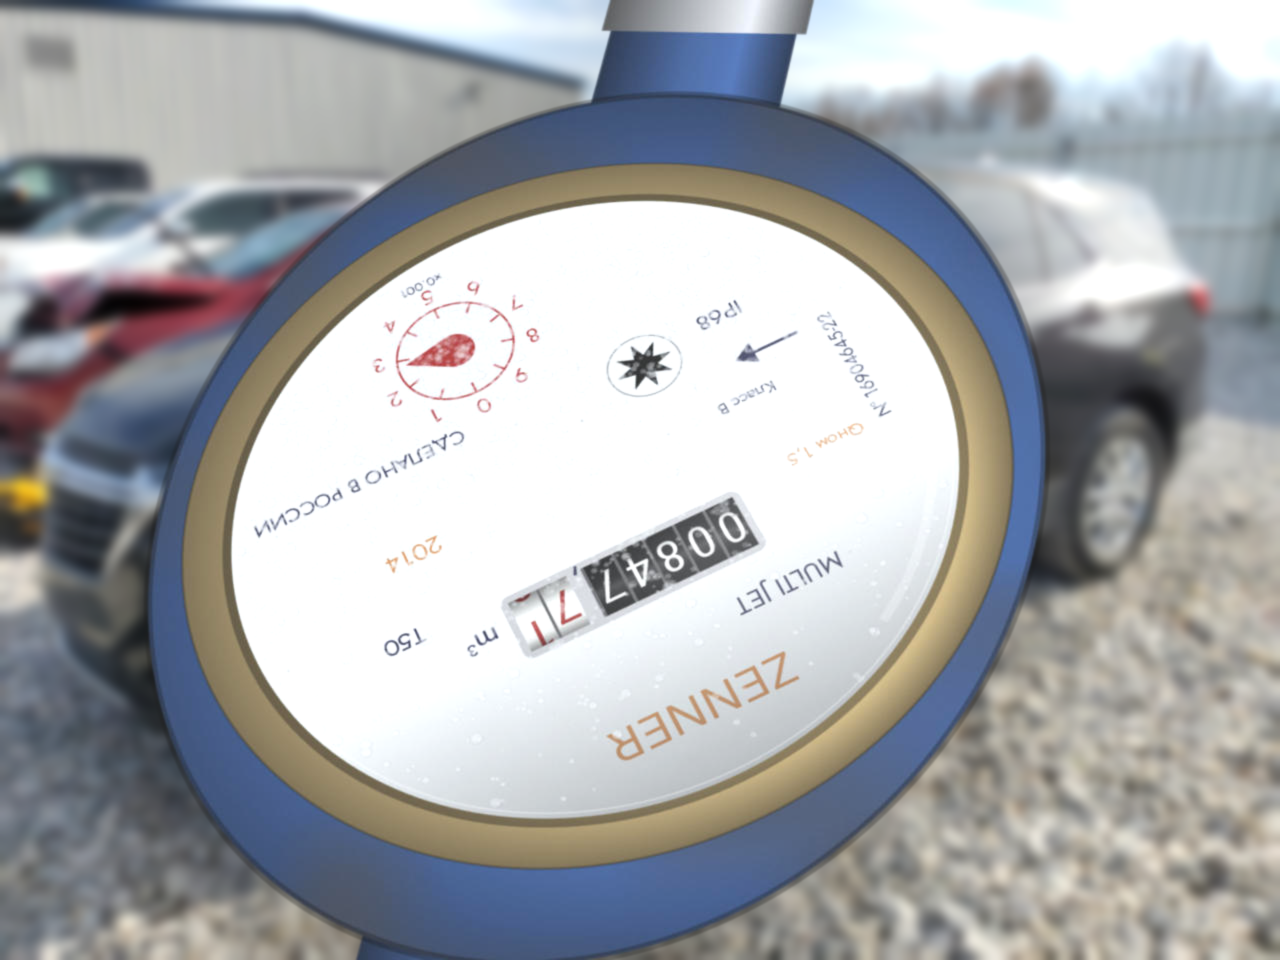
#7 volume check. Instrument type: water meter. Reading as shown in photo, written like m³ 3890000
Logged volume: m³ 847.712
